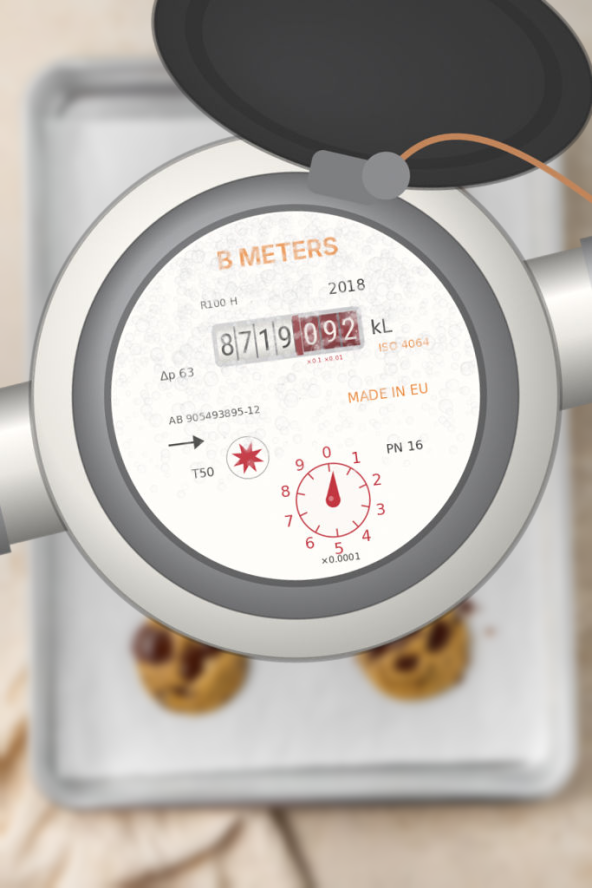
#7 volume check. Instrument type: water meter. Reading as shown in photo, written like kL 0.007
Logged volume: kL 8719.0920
